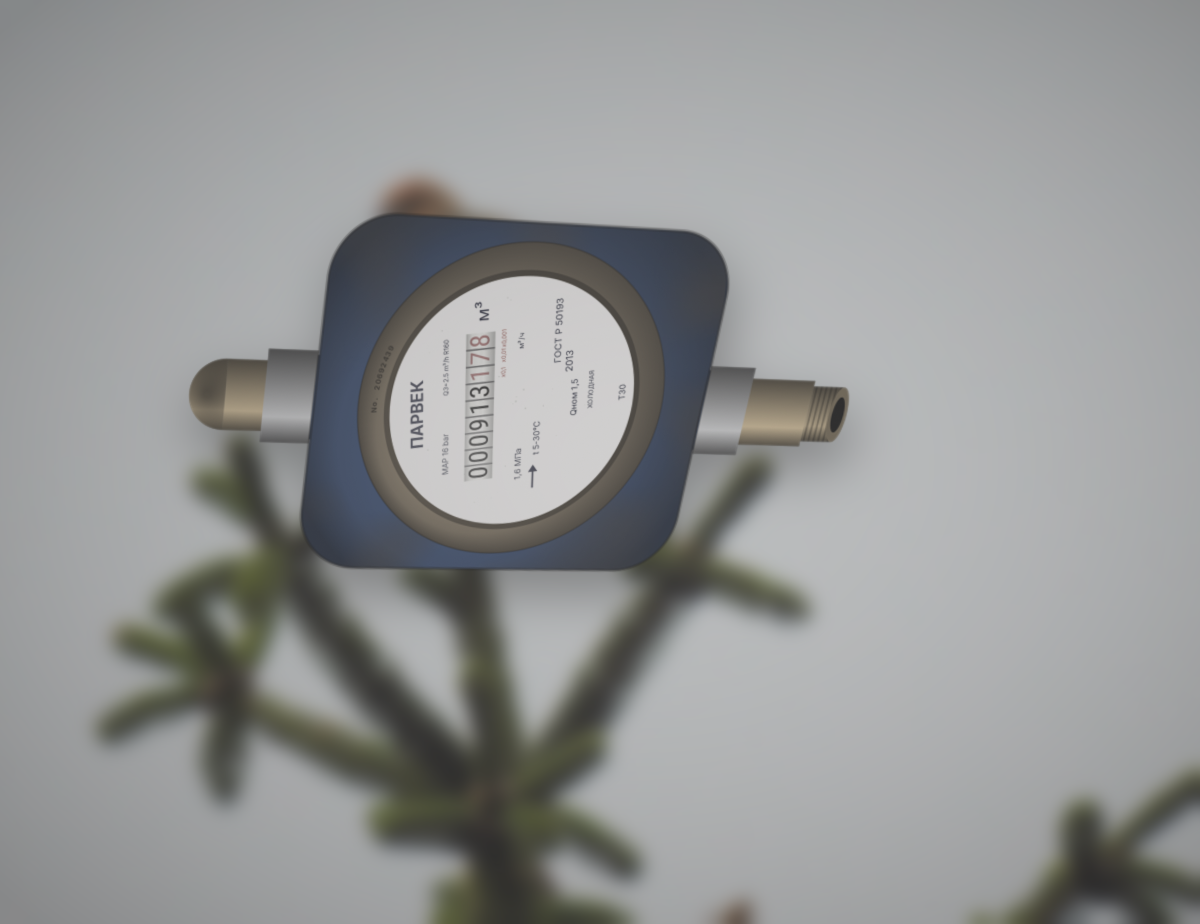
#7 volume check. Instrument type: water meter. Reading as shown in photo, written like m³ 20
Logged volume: m³ 913.178
